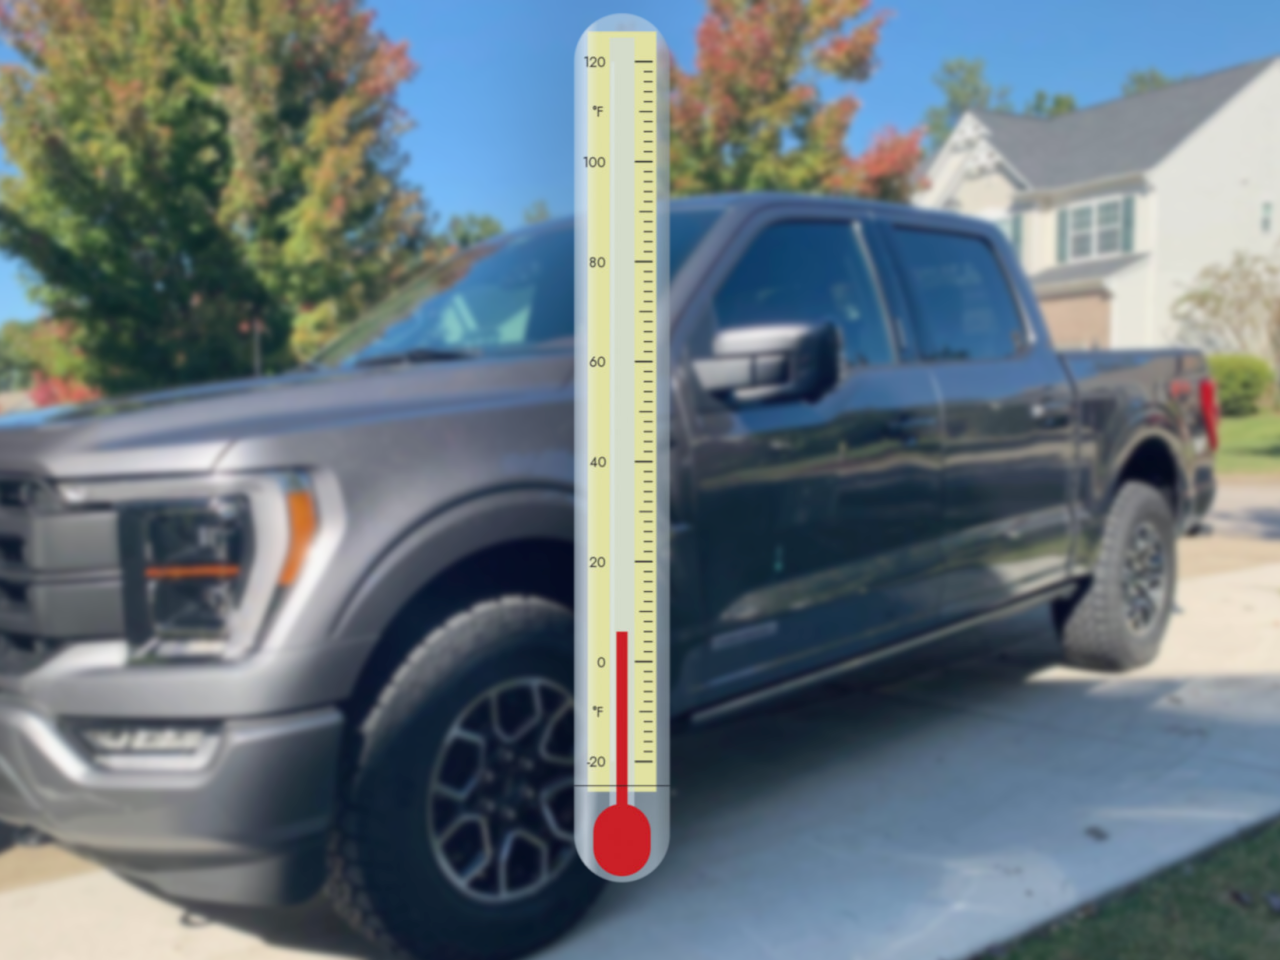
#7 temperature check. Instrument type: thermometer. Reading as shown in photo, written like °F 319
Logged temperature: °F 6
